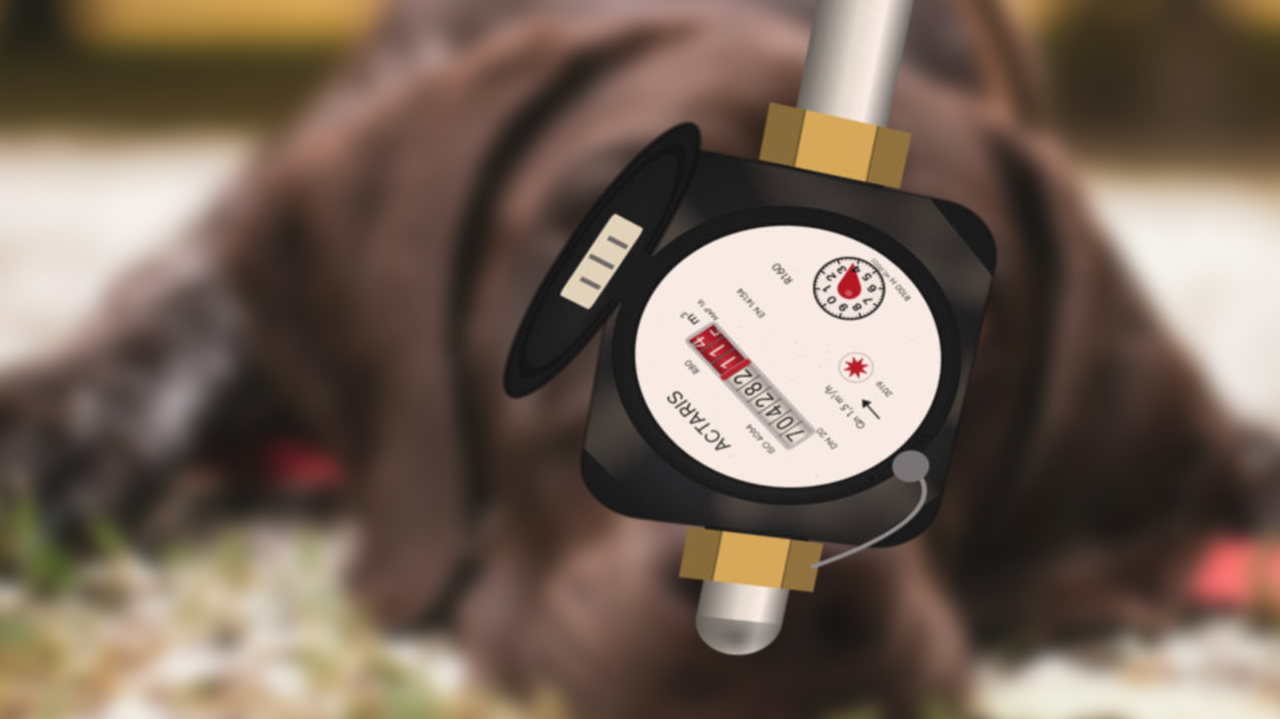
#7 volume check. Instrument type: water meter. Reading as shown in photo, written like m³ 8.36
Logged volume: m³ 704282.1143
